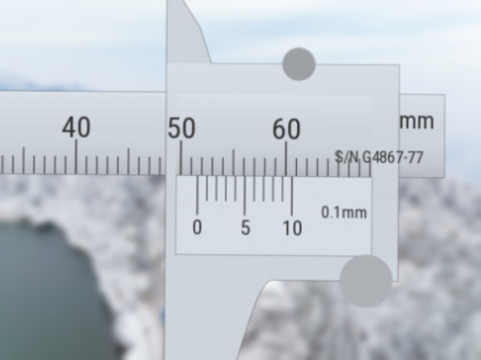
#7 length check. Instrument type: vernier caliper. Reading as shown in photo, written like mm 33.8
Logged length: mm 51.6
